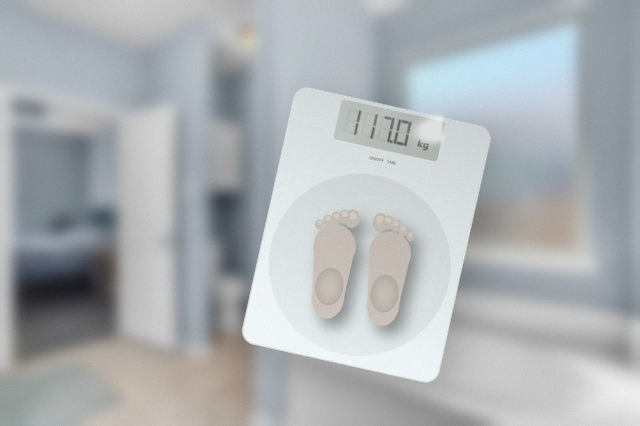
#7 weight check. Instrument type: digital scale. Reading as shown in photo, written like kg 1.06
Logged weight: kg 117.0
